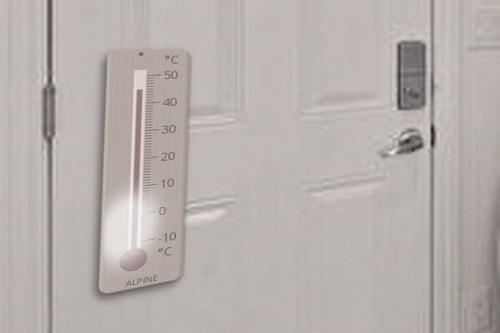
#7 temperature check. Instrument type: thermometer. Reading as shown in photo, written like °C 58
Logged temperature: °C 45
